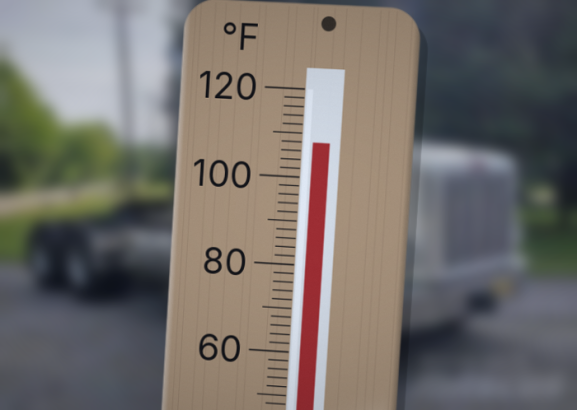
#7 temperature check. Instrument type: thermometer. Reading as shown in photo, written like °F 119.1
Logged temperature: °F 108
